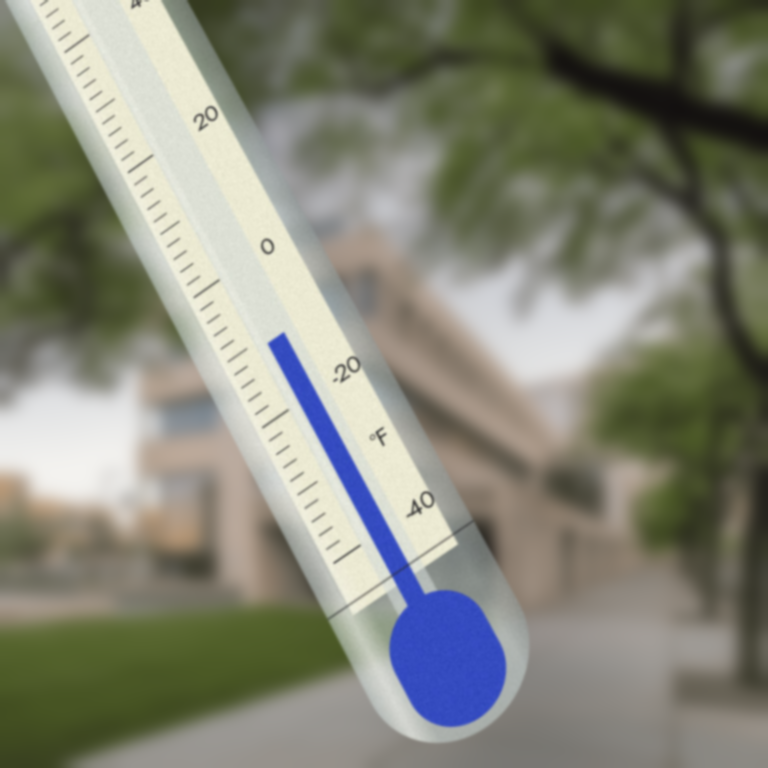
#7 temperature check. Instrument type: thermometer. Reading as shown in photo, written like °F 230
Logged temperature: °F -11
